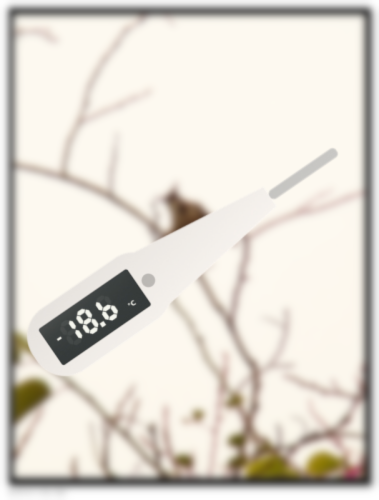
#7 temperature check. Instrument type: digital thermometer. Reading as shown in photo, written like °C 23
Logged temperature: °C -18.6
